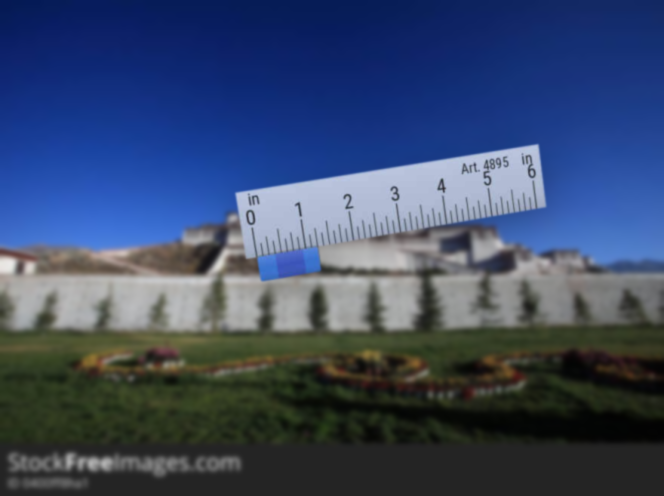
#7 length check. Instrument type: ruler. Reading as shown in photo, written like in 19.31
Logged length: in 1.25
